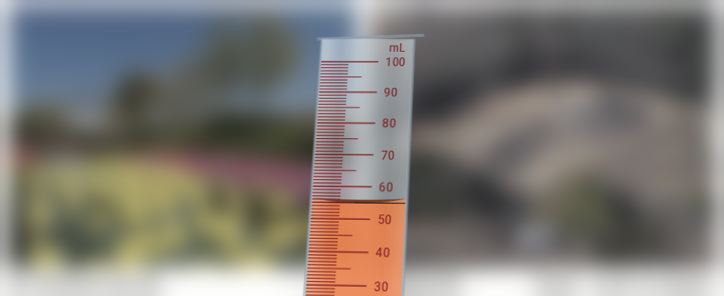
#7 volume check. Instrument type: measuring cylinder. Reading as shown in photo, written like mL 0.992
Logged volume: mL 55
